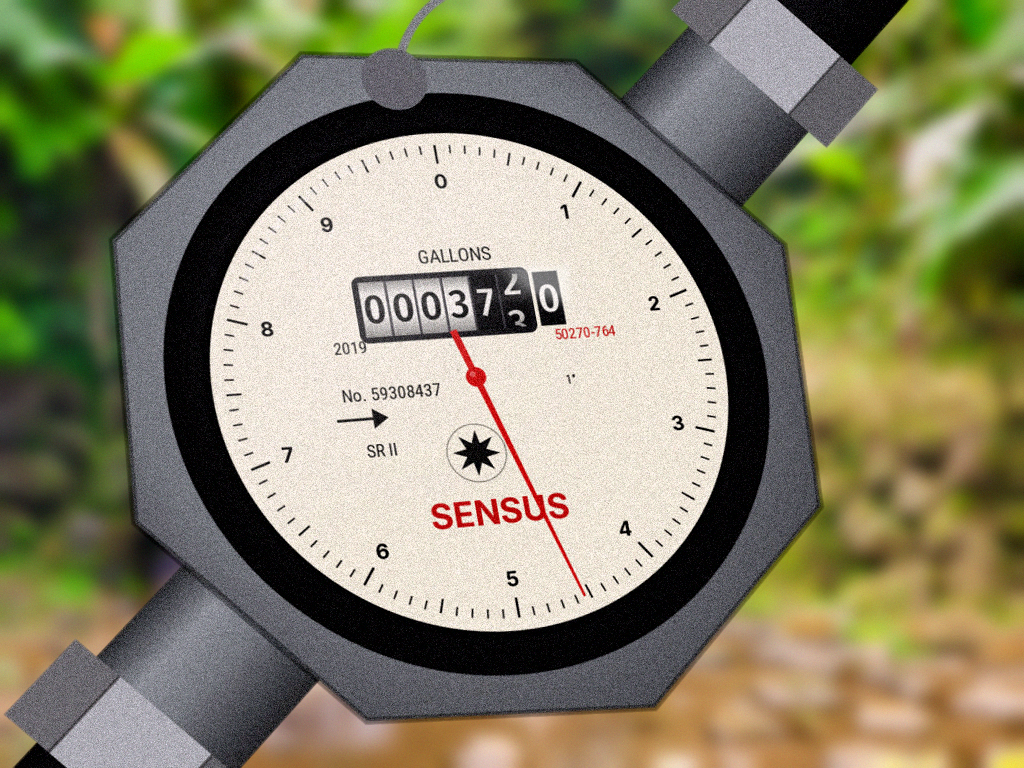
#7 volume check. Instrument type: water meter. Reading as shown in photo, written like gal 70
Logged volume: gal 3724.5
